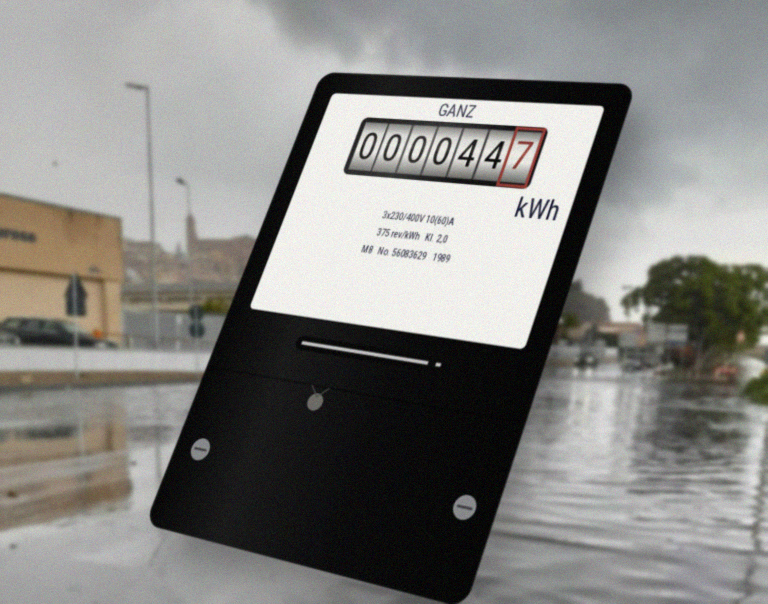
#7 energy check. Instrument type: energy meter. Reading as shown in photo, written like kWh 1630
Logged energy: kWh 44.7
